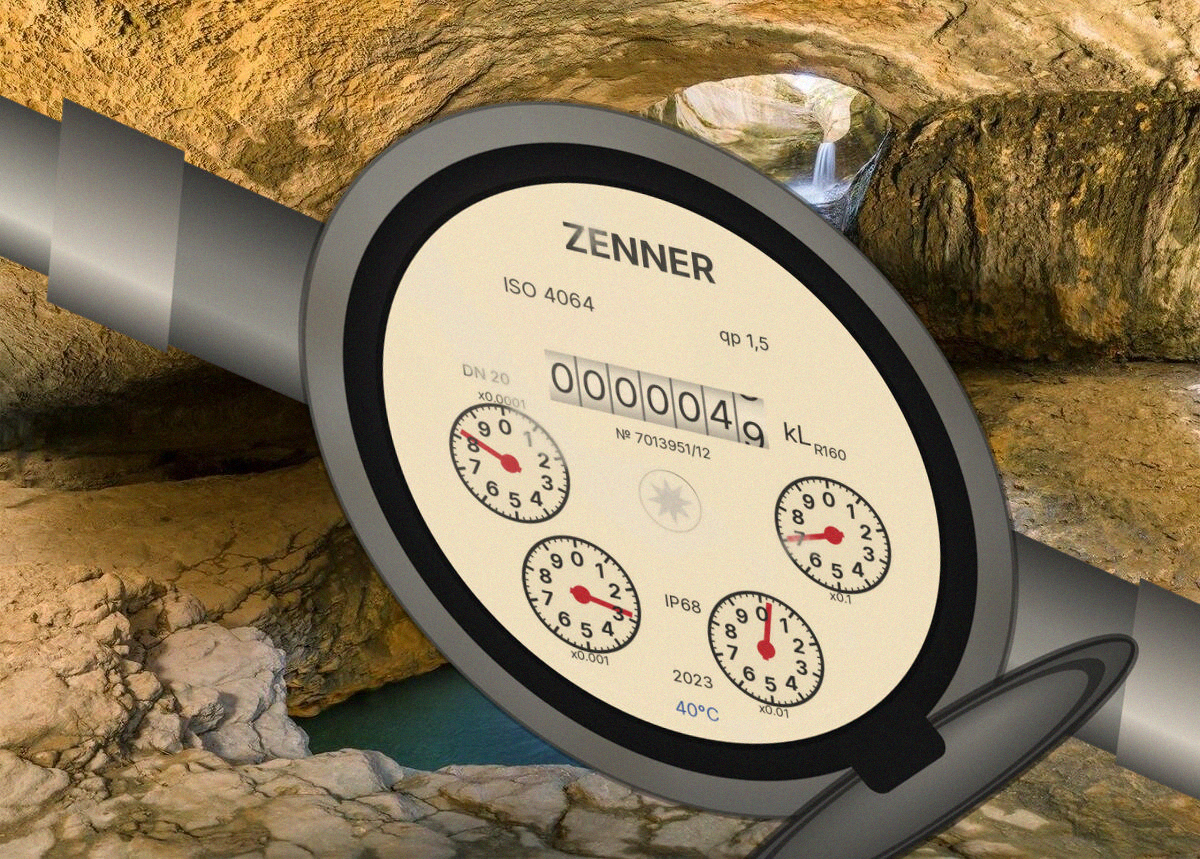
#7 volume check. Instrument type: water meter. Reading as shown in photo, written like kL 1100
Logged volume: kL 48.7028
